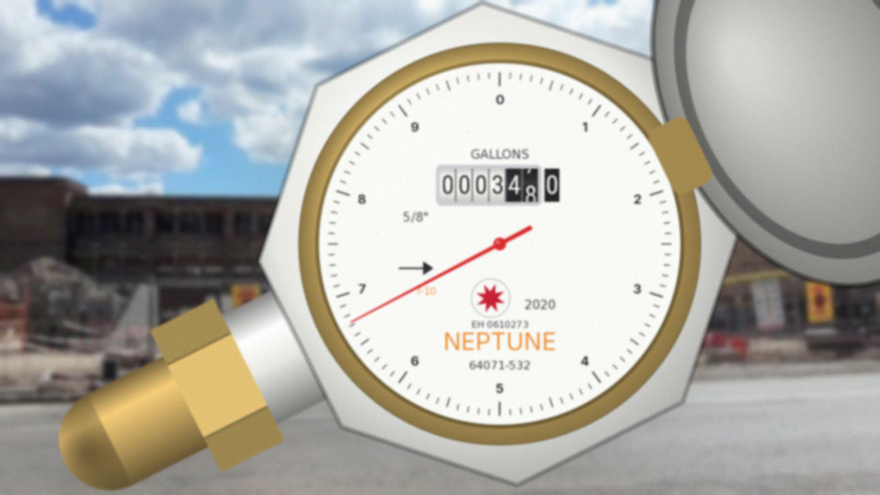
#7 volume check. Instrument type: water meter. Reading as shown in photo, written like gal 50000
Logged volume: gal 3476.7
